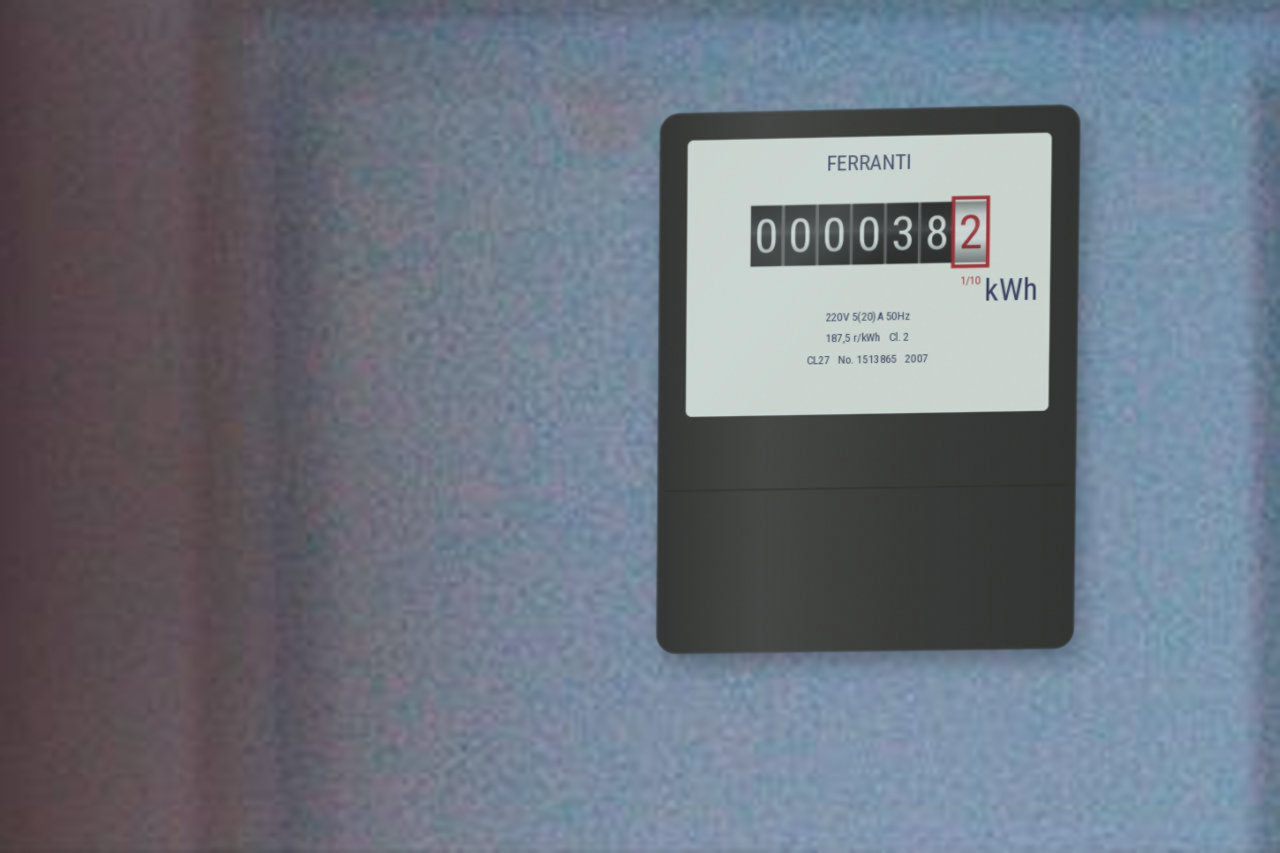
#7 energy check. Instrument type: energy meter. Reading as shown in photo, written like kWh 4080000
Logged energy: kWh 38.2
